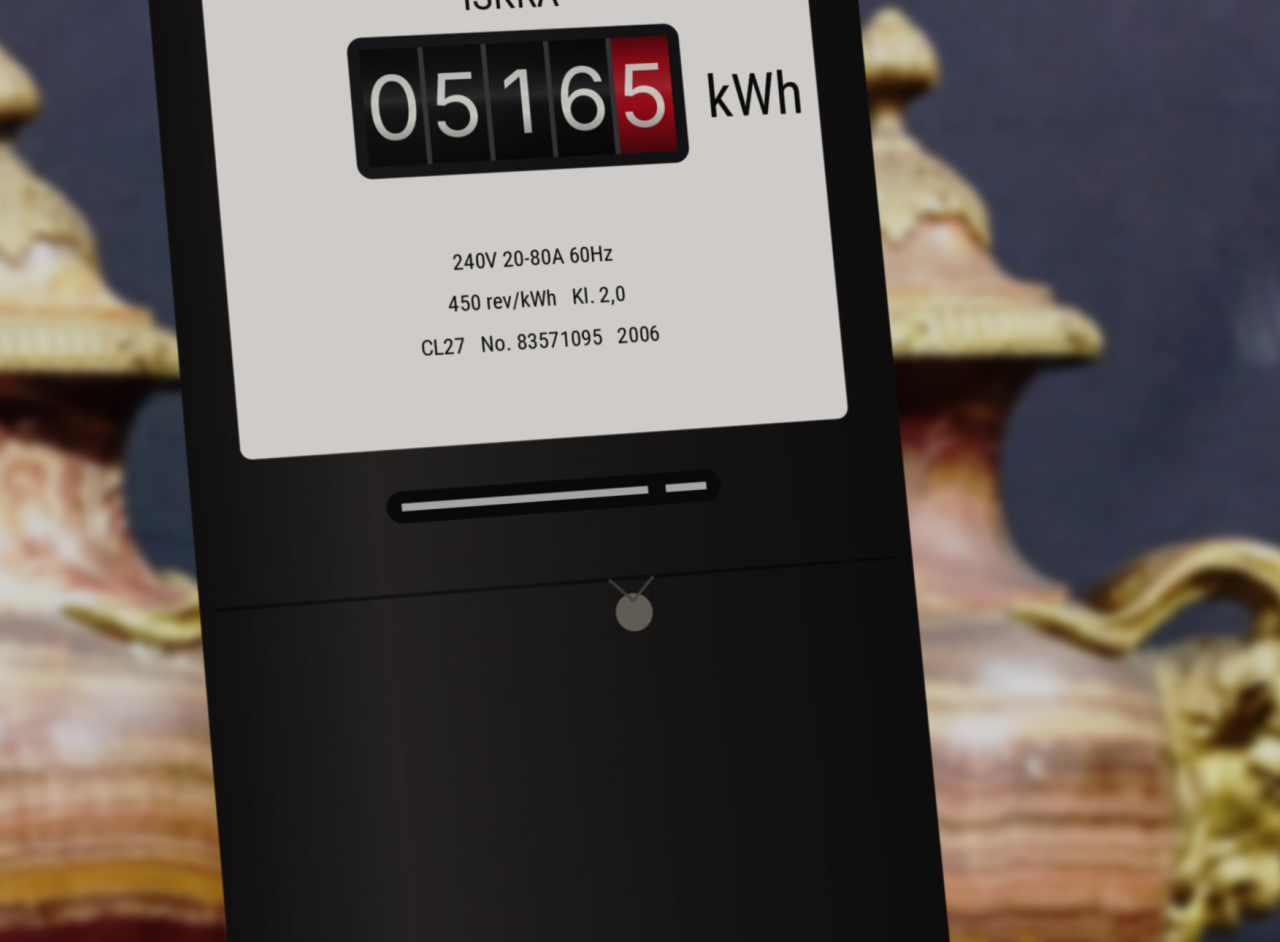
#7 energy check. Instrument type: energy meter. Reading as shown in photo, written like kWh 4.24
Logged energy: kWh 516.5
